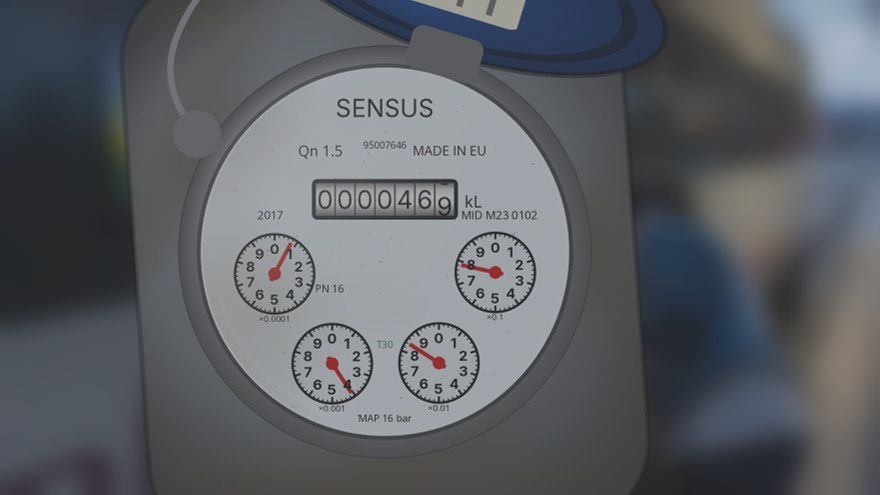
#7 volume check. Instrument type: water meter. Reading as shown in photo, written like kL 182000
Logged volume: kL 468.7840
